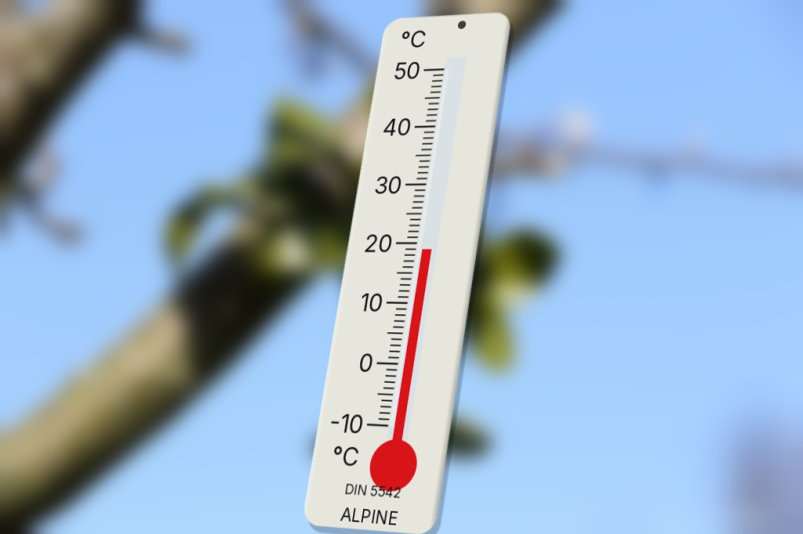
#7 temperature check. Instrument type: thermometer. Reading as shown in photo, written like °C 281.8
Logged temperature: °C 19
